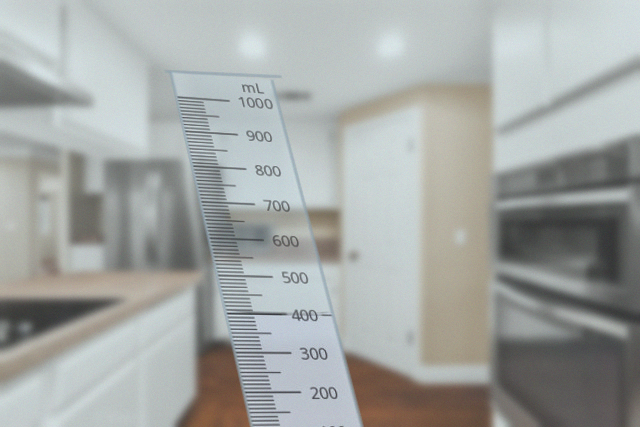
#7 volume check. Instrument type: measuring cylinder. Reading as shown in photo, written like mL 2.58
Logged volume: mL 400
